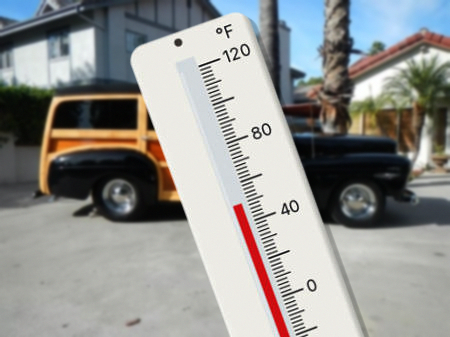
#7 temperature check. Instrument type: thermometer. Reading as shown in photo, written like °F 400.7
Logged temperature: °F 50
